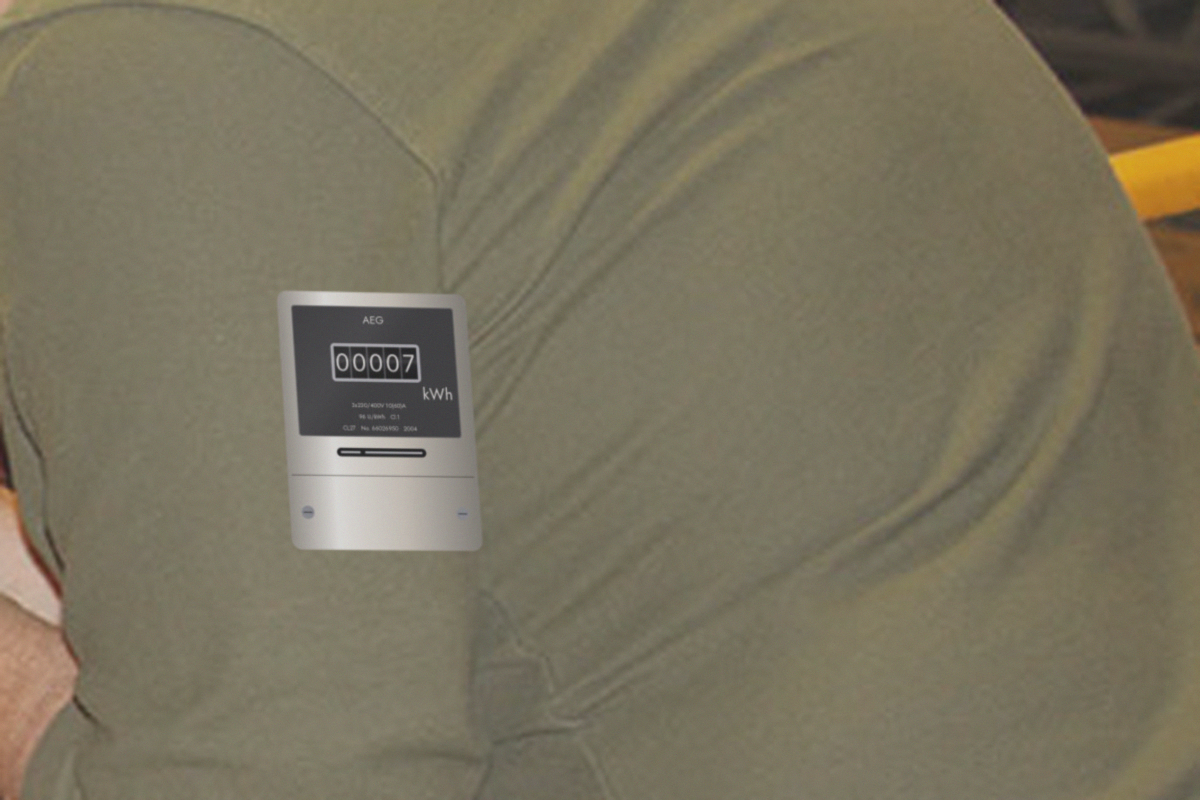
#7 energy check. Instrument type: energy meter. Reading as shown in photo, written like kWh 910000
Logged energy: kWh 7
